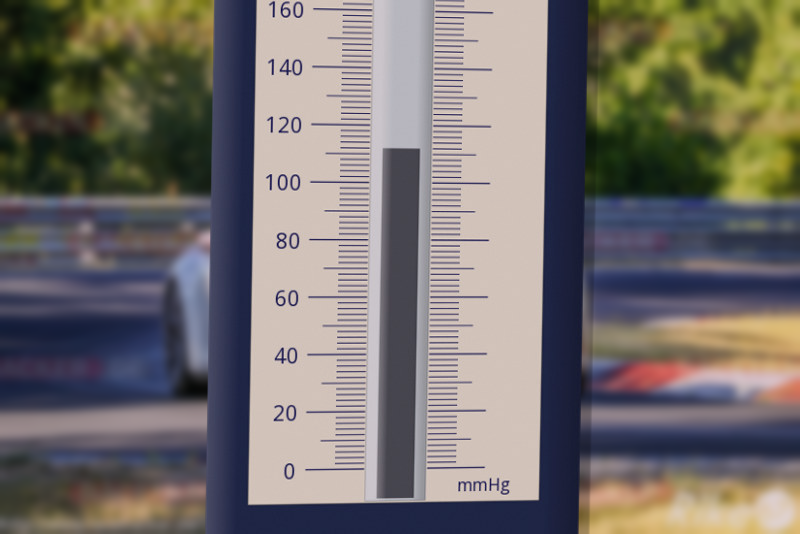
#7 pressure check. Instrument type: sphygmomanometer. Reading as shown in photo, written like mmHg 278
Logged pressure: mmHg 112
